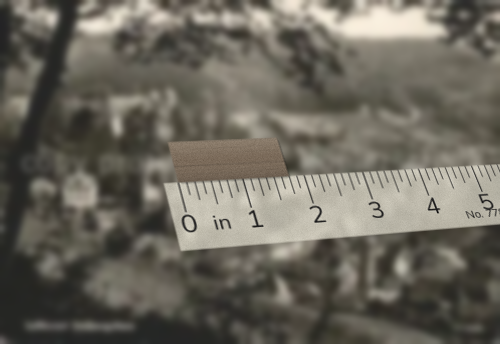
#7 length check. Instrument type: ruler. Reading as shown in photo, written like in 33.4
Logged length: in 1.75
